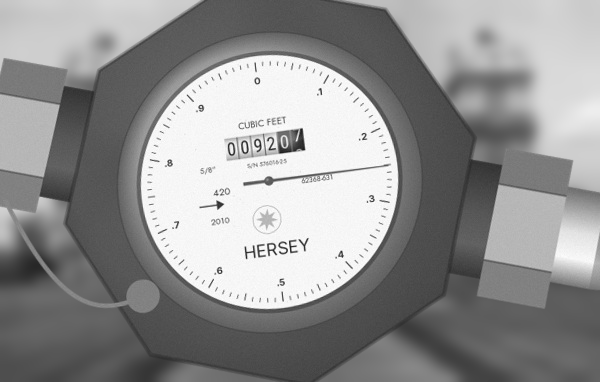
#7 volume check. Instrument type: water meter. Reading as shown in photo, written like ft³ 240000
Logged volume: ft³ 9207.25
